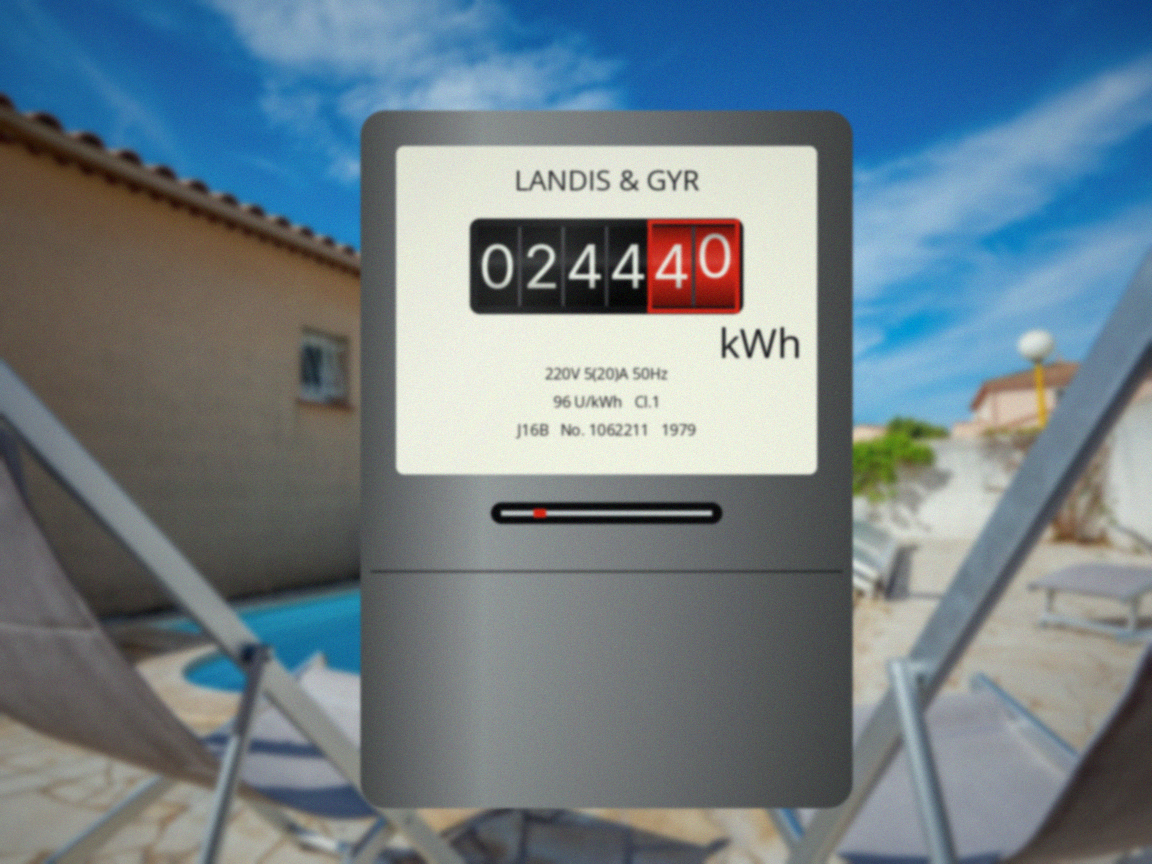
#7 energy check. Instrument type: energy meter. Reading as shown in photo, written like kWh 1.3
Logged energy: kWh 244.40
